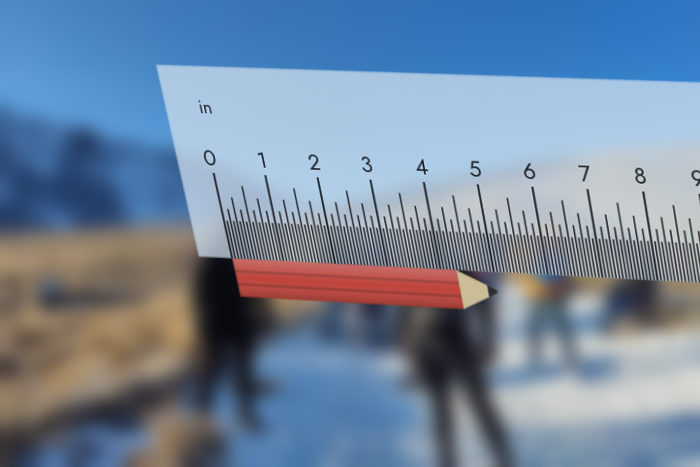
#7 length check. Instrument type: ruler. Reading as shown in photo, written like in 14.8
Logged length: in 5
